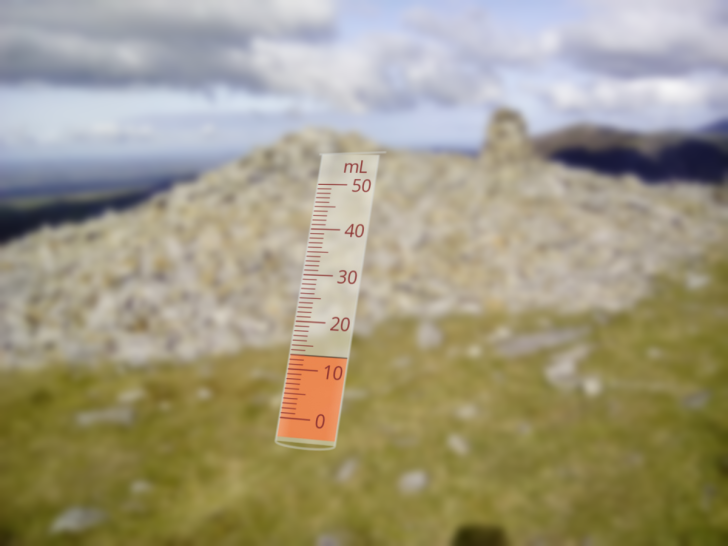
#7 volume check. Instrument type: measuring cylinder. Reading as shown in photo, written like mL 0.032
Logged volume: mL 13
